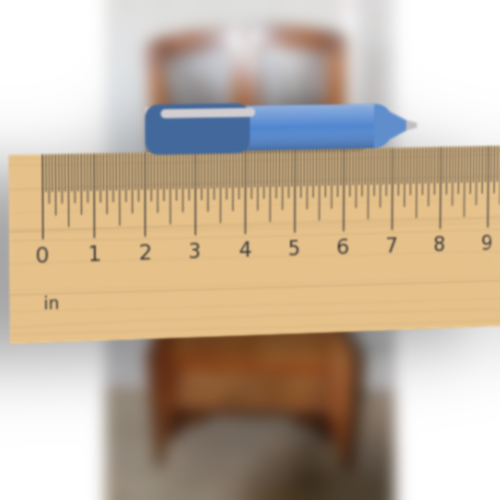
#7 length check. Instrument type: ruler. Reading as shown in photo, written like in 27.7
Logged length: in 5.5
